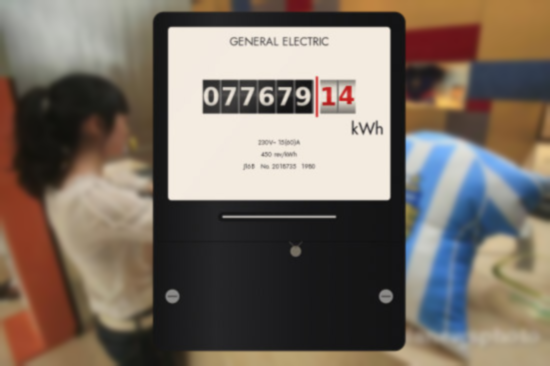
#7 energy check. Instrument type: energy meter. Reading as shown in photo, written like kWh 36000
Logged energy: kWh 77679.14
